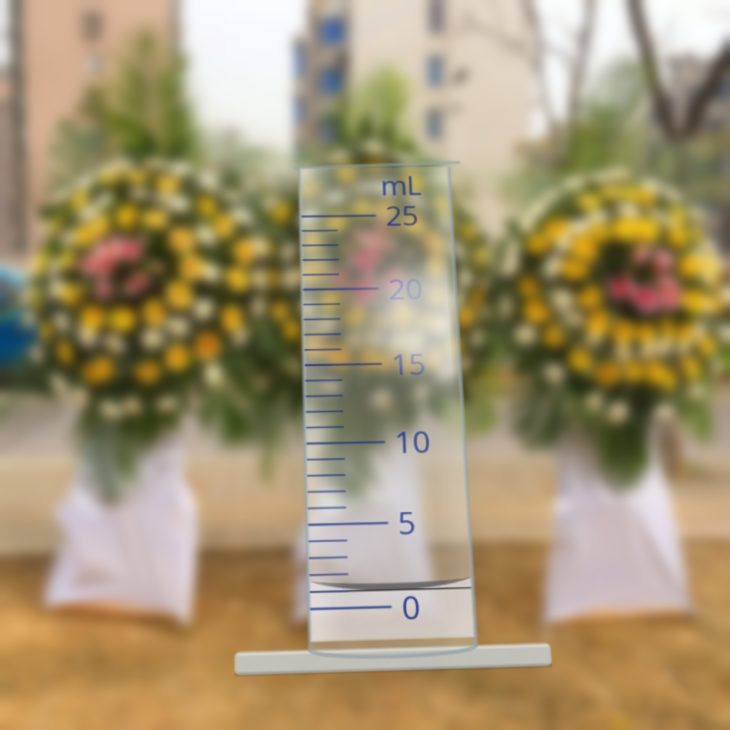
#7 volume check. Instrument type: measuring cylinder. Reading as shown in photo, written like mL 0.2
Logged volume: mL 1
